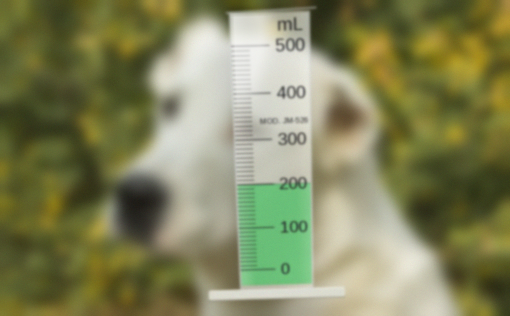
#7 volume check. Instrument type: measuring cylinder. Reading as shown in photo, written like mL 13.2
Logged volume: mL 200
